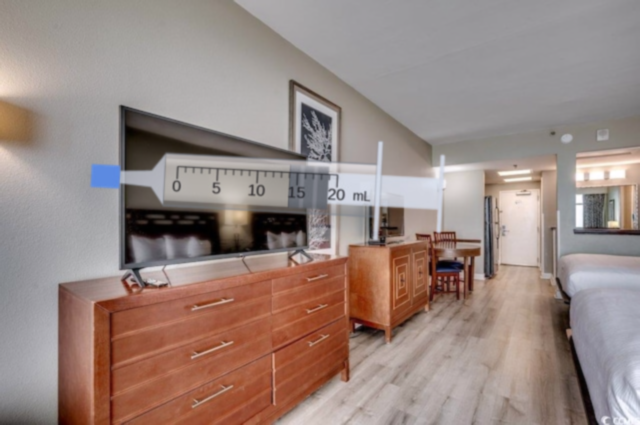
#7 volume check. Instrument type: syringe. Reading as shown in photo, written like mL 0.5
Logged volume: mL 14
